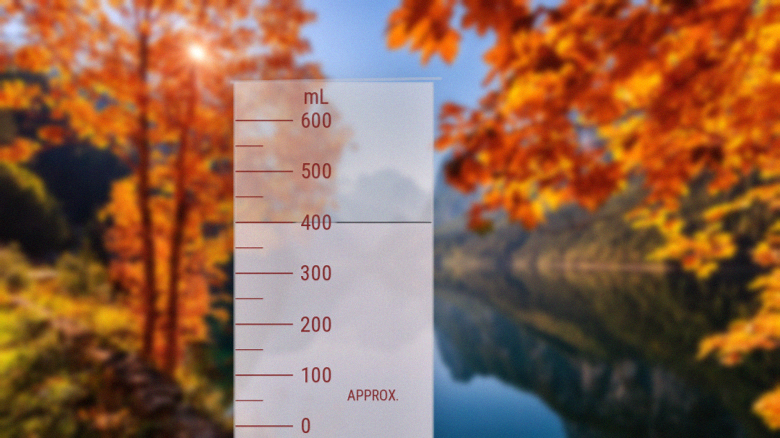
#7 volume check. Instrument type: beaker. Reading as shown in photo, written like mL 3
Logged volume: mL 400
